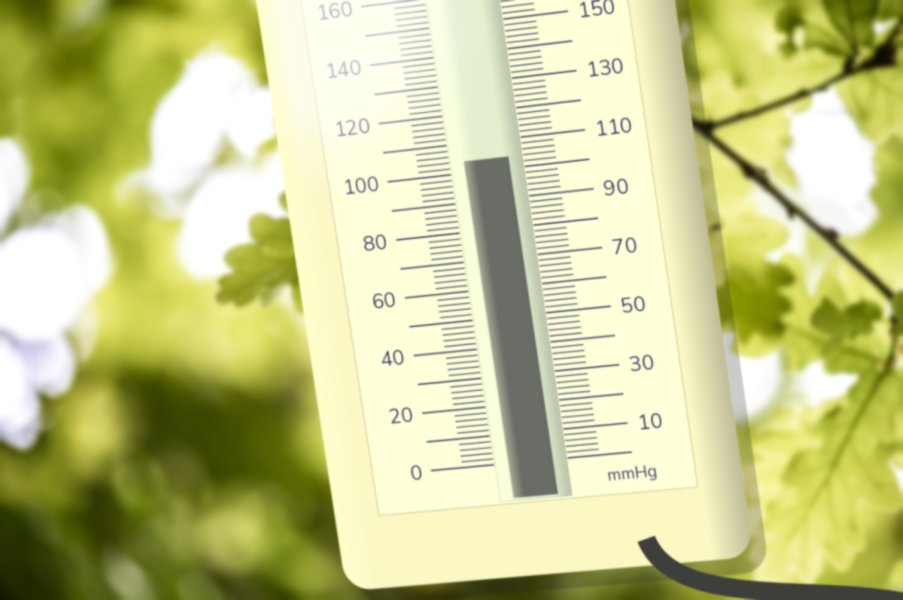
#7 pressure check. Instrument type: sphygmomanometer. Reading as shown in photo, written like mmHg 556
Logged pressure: mmHg 104
